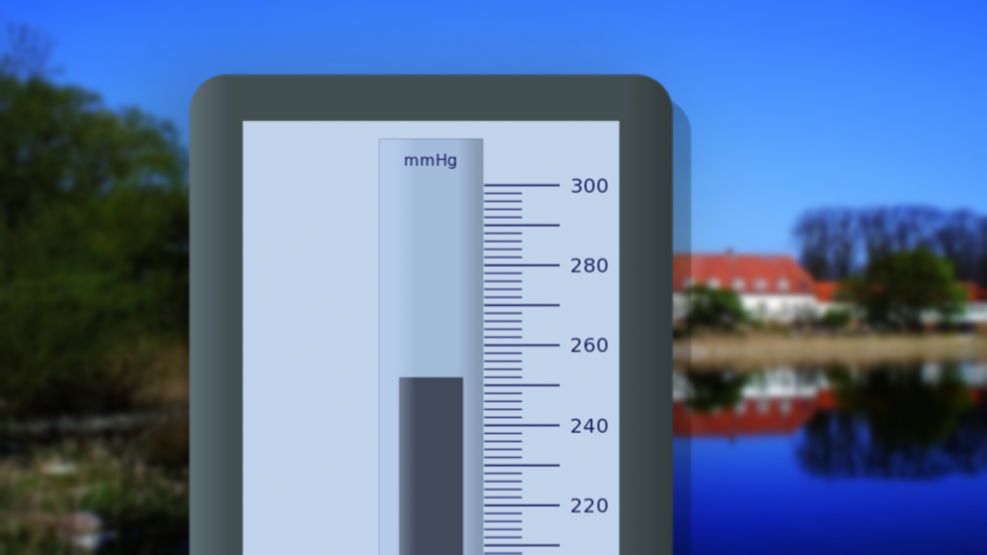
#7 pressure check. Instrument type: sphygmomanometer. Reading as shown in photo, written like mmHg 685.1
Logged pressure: mmHg 252
